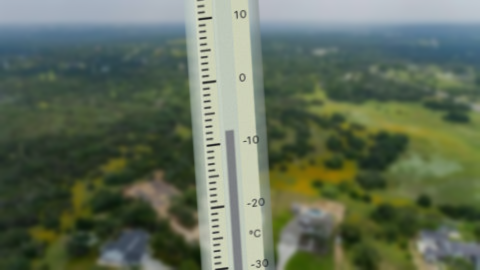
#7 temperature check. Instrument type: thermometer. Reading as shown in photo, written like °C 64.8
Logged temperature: °C -8
